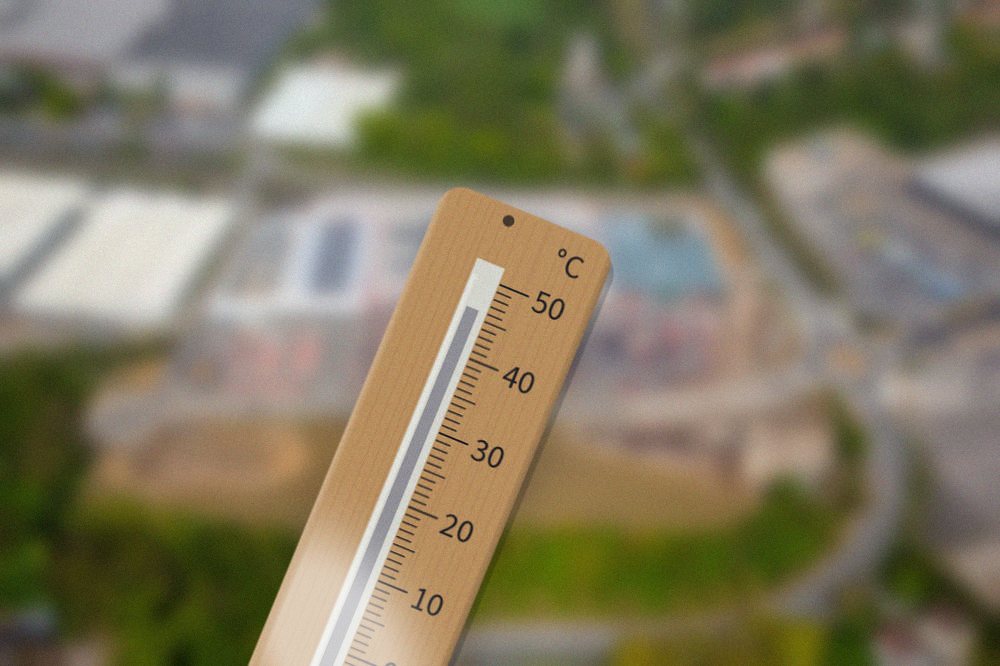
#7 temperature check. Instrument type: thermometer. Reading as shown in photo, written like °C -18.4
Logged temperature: °C 46
